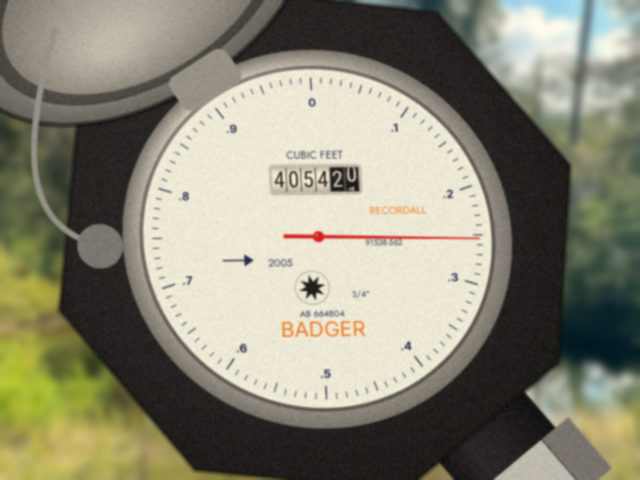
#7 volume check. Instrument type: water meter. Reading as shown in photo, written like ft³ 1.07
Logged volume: ft³ 405420.25
